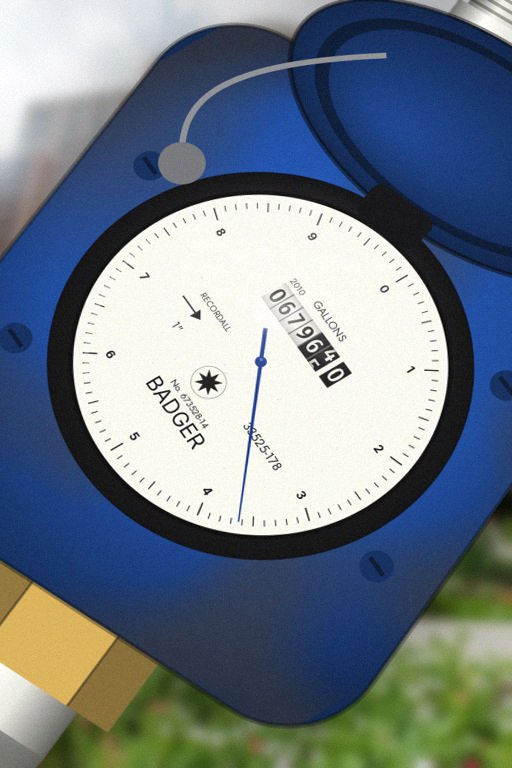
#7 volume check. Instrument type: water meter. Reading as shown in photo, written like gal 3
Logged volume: gal 679643.6
